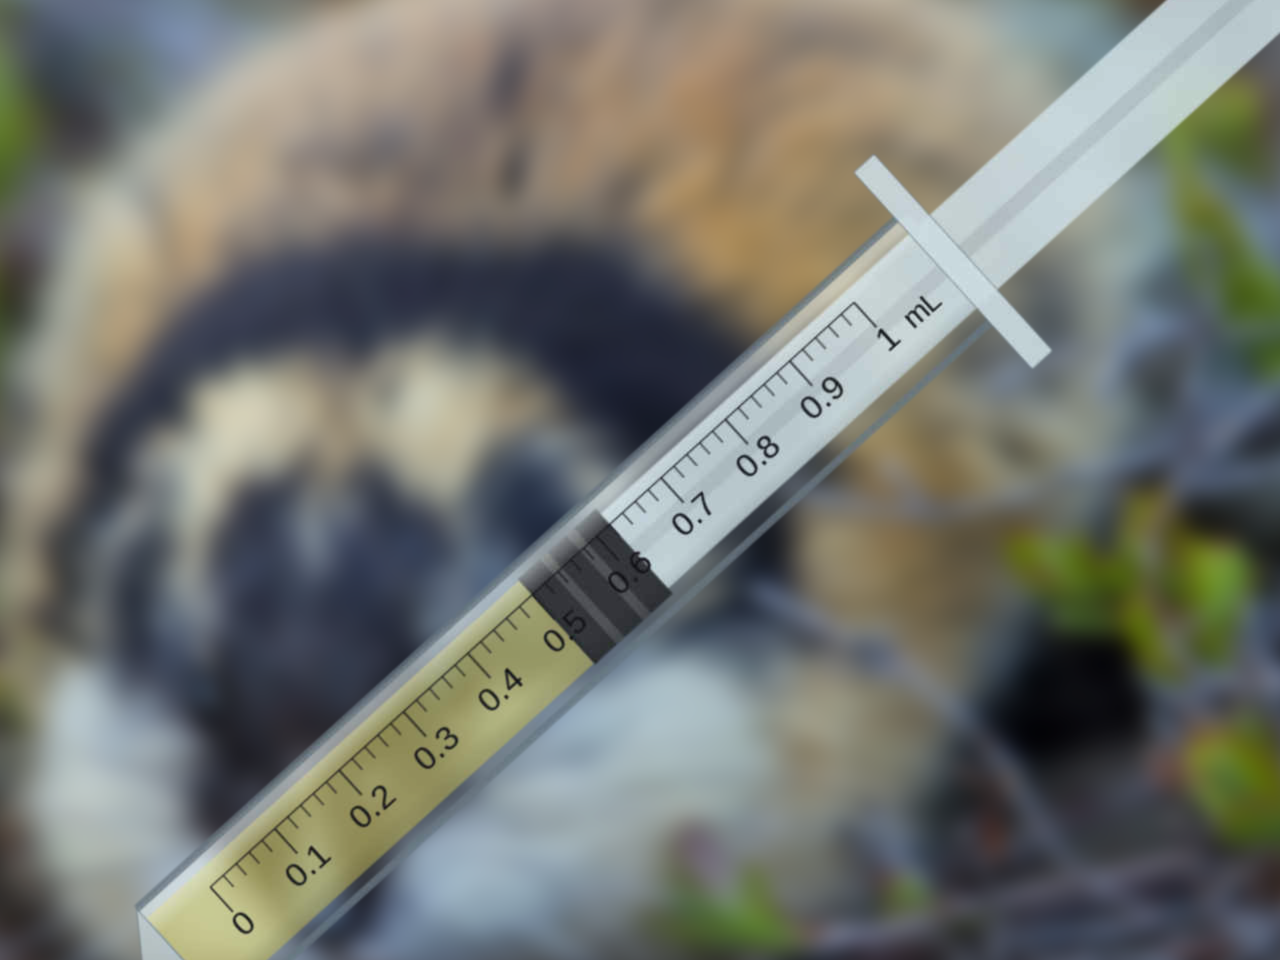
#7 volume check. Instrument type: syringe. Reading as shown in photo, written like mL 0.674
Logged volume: mL 0.5
